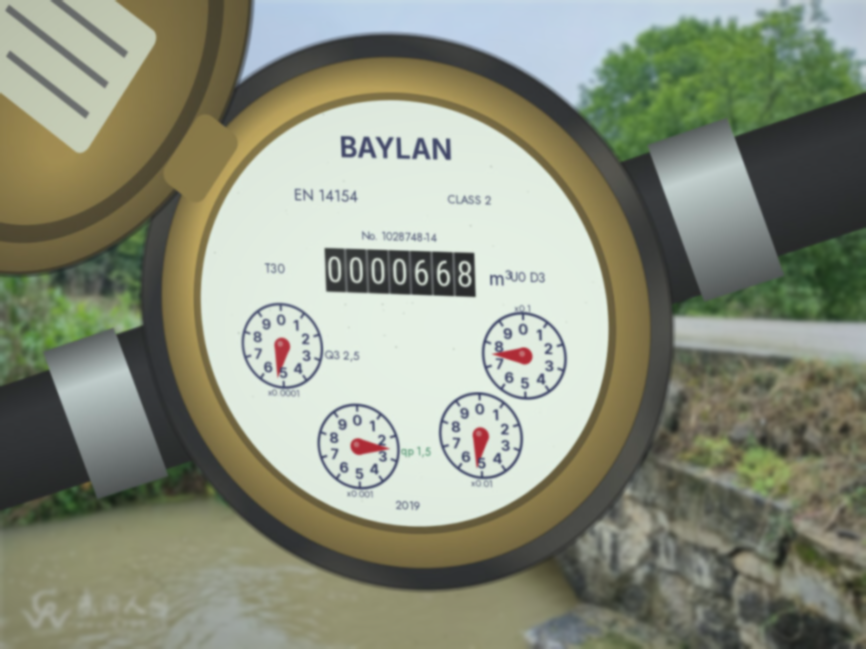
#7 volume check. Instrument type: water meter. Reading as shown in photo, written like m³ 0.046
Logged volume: m³ 668.7525
